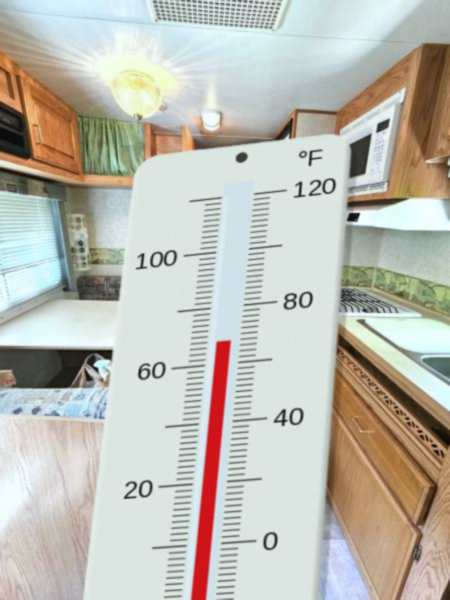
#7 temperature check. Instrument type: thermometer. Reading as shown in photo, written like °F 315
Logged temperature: °F 68
